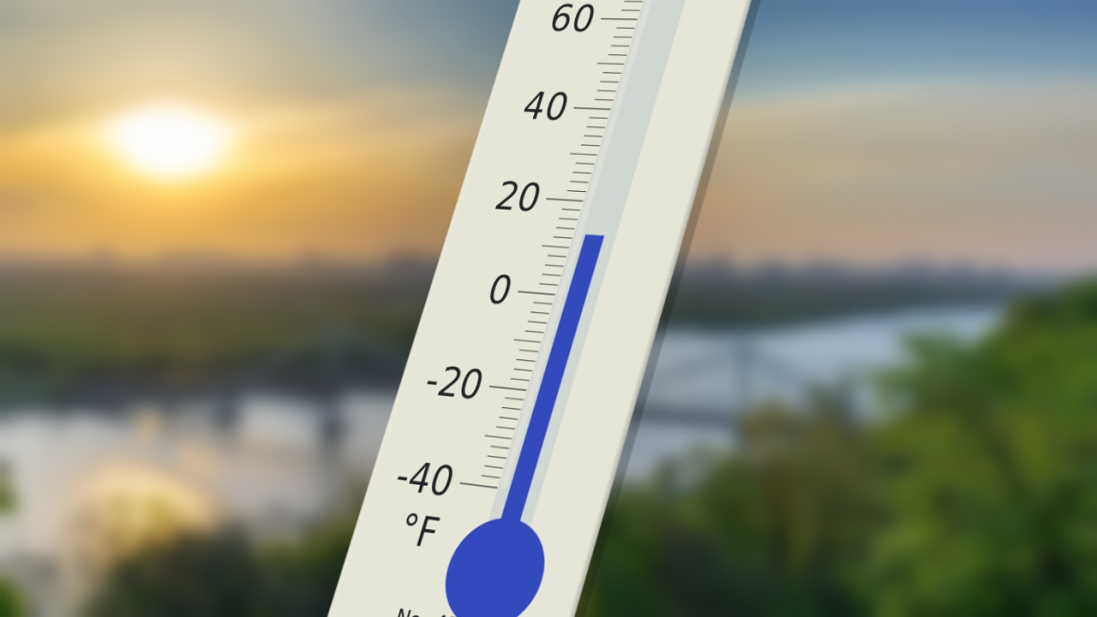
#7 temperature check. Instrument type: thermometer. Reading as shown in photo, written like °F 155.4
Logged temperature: °F 13
